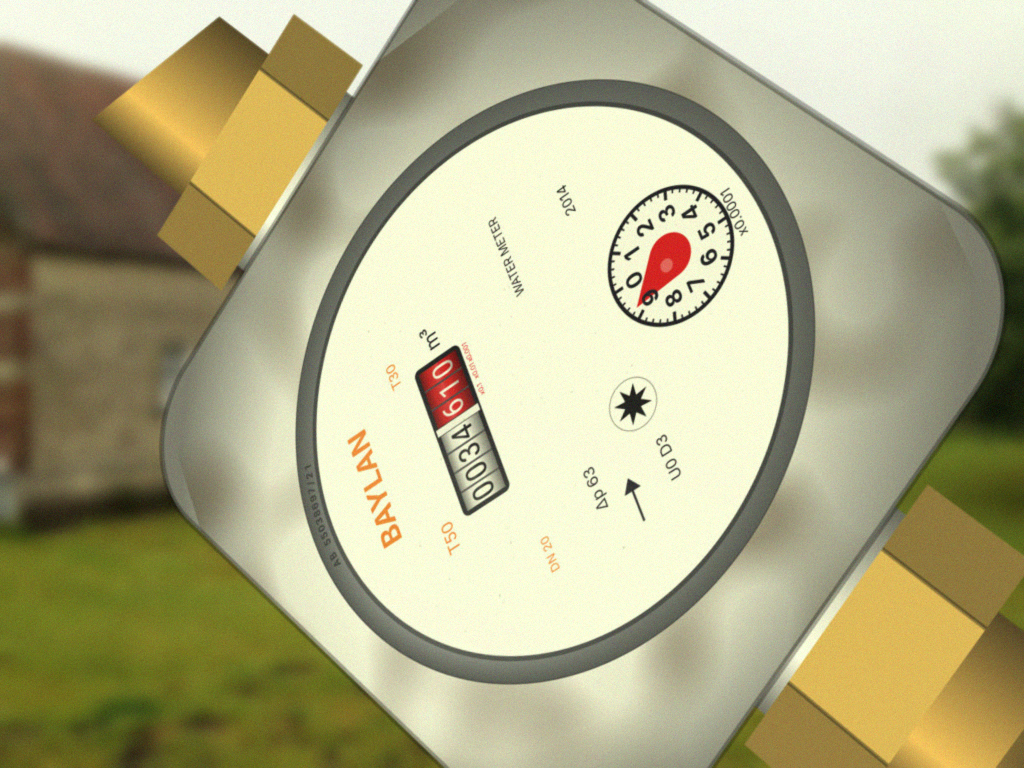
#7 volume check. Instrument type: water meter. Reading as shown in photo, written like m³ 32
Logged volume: m³ 34.6099
